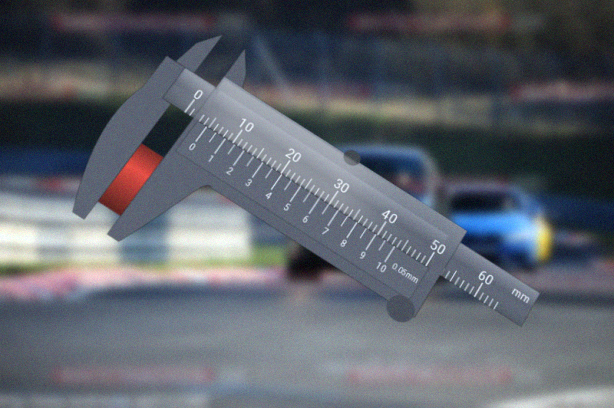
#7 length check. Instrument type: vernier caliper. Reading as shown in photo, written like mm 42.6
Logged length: mm 4.6
